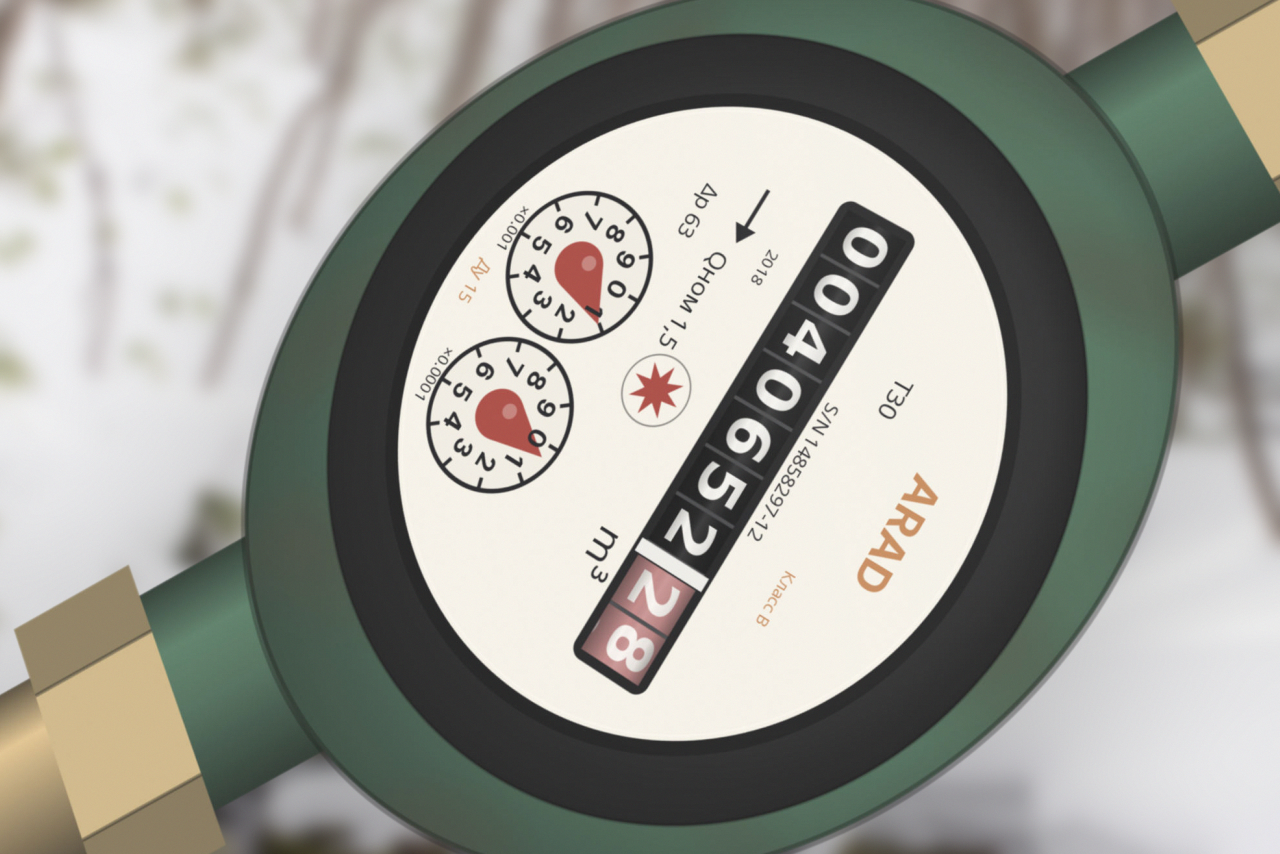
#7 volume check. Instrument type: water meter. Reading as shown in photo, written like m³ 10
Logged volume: m³ 40652.2810
